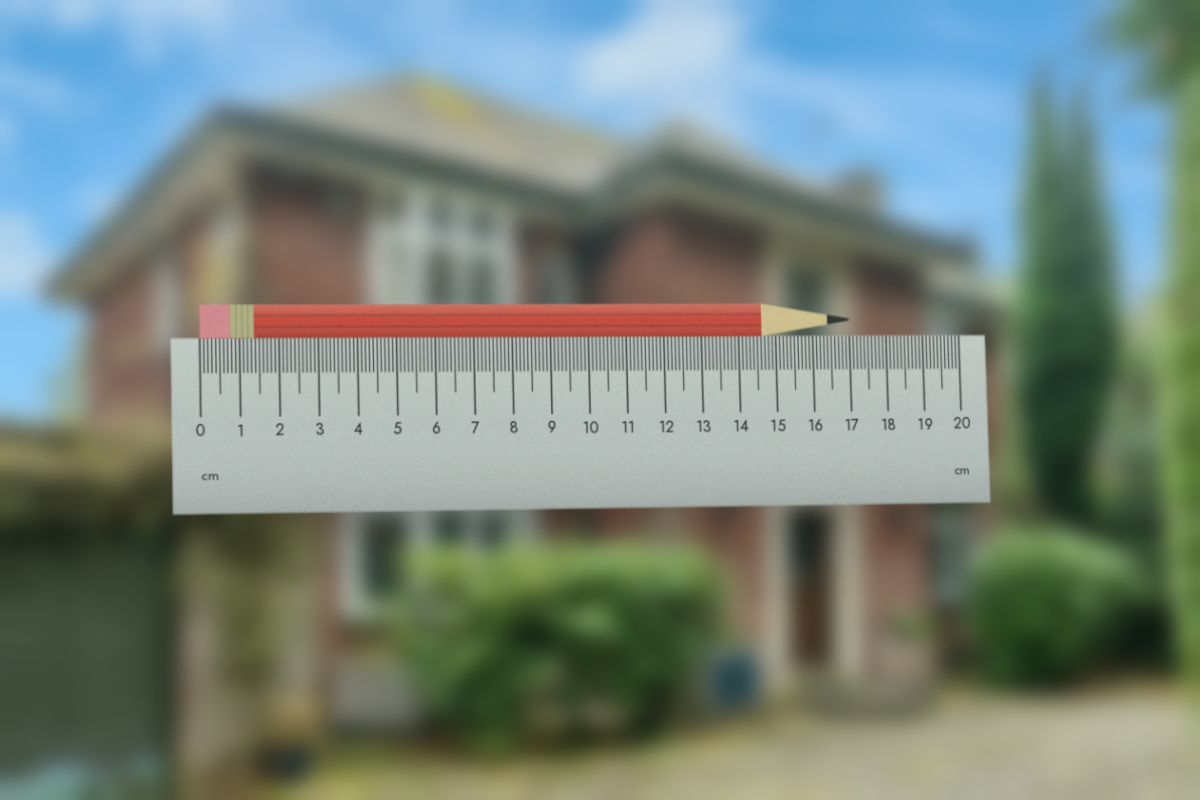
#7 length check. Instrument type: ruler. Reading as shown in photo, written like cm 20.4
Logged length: cm 17
